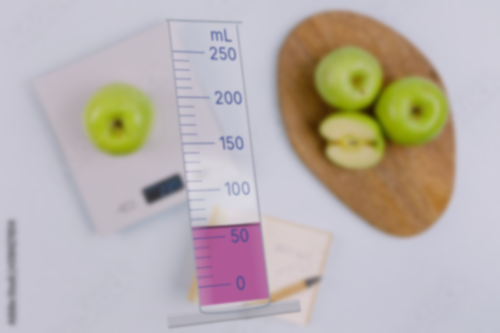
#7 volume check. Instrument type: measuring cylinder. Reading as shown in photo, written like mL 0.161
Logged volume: mL 60
